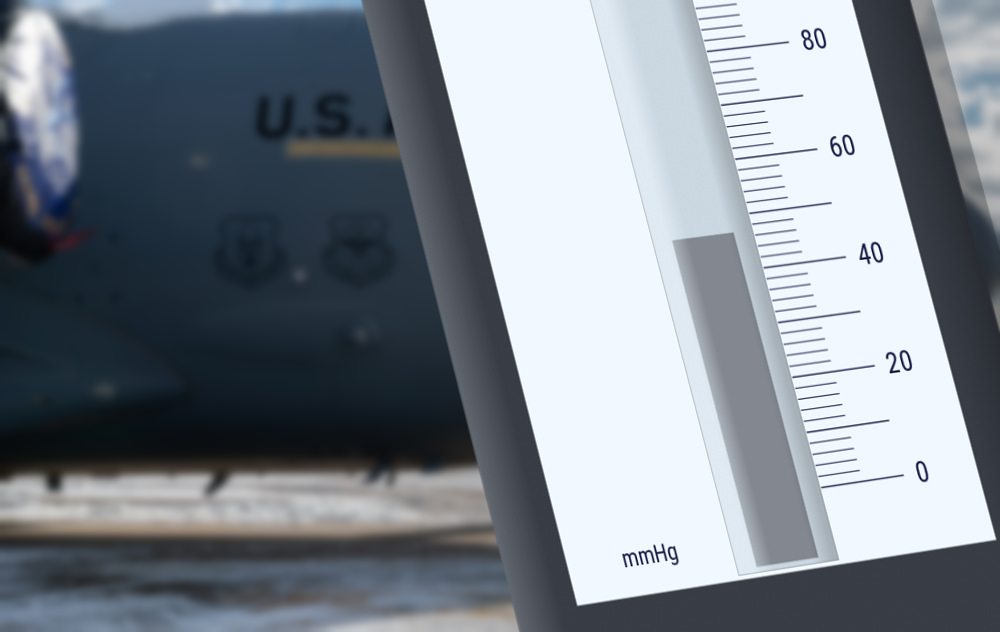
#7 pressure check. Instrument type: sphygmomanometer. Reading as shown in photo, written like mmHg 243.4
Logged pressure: mmHg 47
